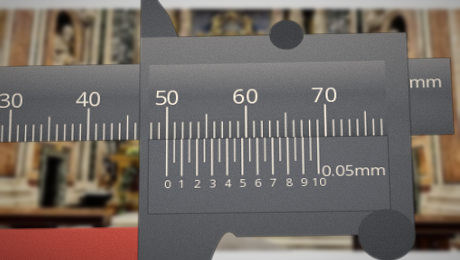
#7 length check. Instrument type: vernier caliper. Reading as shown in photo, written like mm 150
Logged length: mm 50.0
